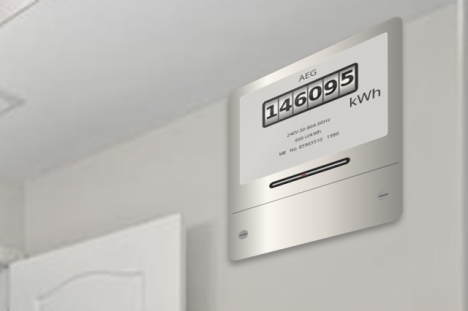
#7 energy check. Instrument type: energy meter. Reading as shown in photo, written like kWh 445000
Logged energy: kWh 146095
